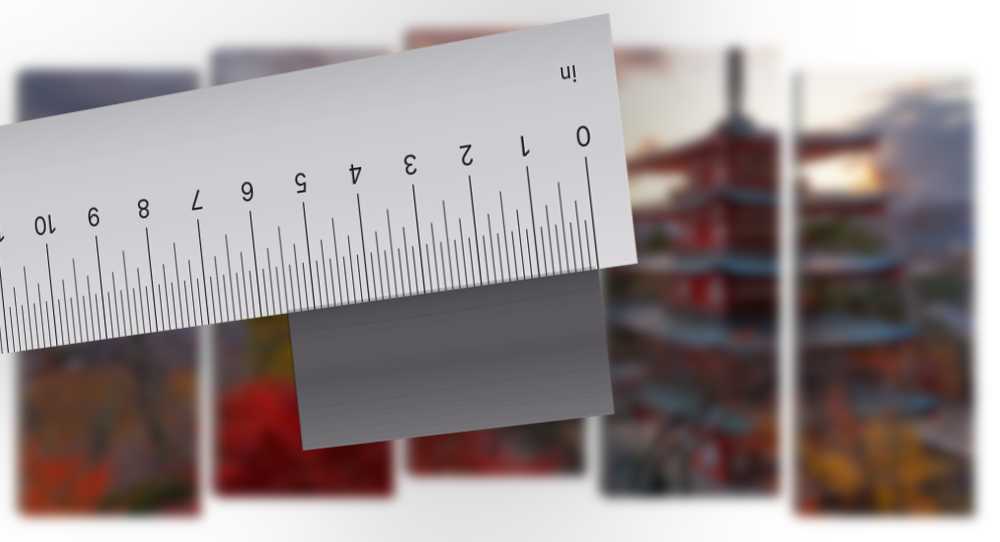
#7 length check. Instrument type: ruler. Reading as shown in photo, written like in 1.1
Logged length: in 5.5
